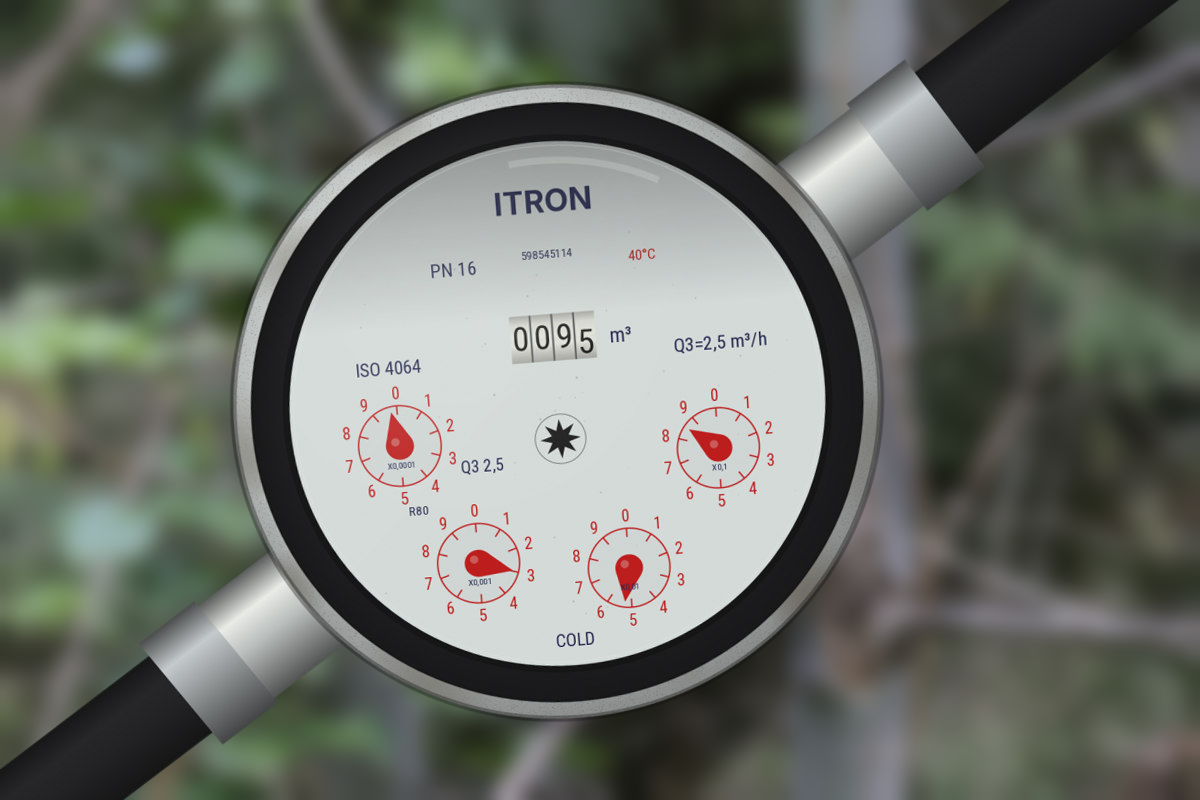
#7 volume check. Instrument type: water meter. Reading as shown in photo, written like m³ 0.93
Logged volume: m³ 94.8529
